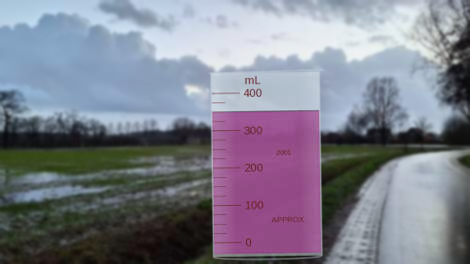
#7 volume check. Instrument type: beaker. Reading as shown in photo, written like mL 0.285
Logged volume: mL 350
